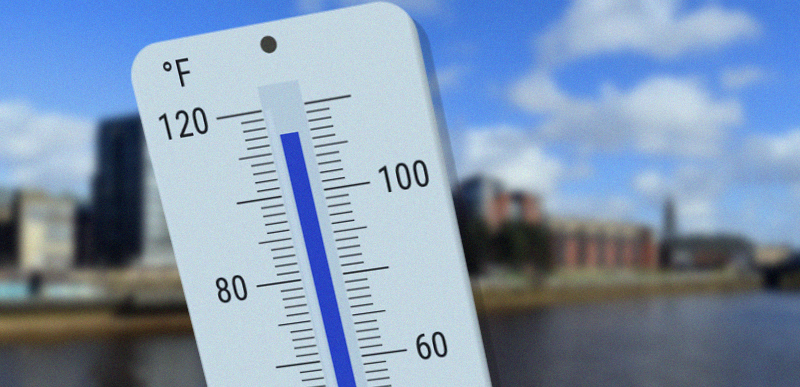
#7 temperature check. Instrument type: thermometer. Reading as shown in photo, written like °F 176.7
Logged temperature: °F 114
